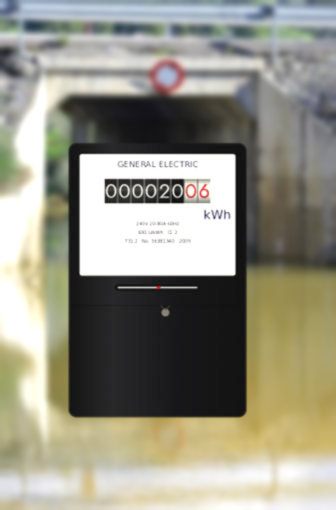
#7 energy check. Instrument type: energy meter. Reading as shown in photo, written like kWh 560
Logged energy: kWh 20.06
